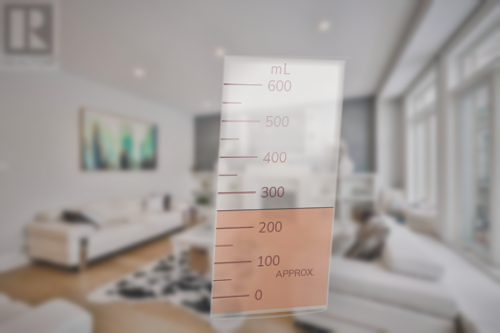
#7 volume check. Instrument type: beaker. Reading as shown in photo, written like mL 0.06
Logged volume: mL 250
